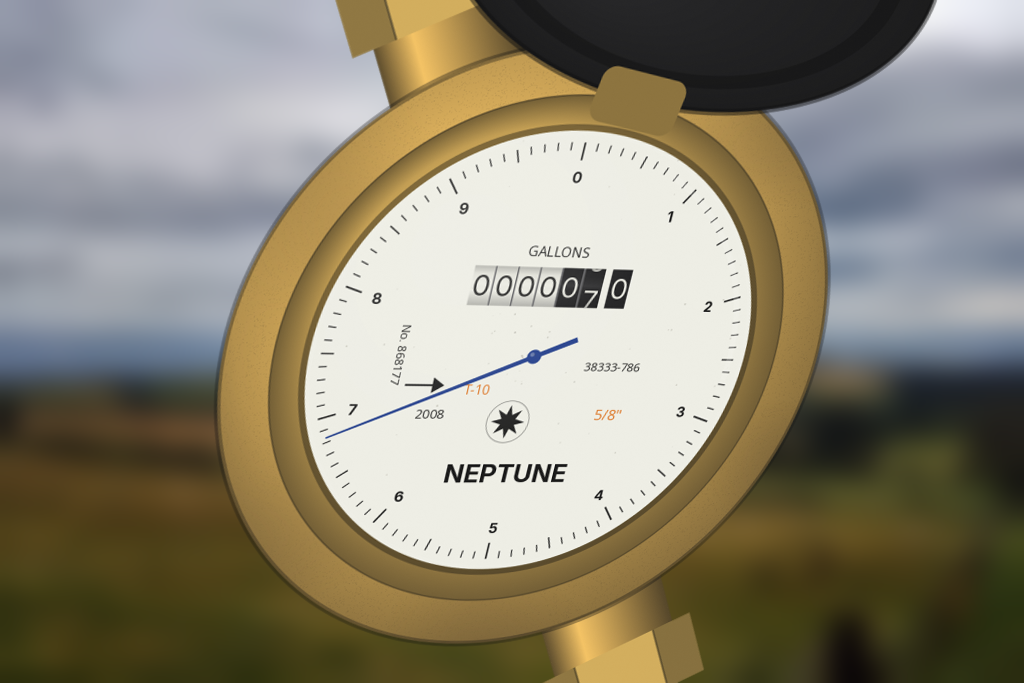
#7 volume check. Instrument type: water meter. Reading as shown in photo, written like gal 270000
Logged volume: gal 66.8
